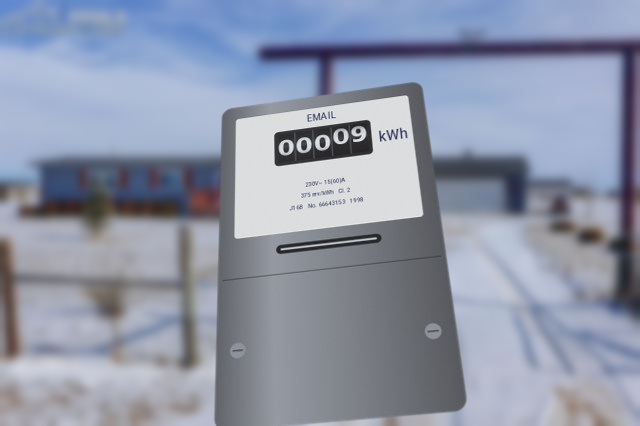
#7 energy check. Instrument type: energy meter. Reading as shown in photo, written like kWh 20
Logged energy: kWh 9
